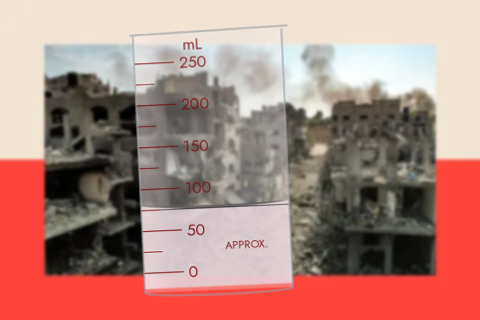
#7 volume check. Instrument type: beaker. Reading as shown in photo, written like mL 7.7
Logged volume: mL 75
